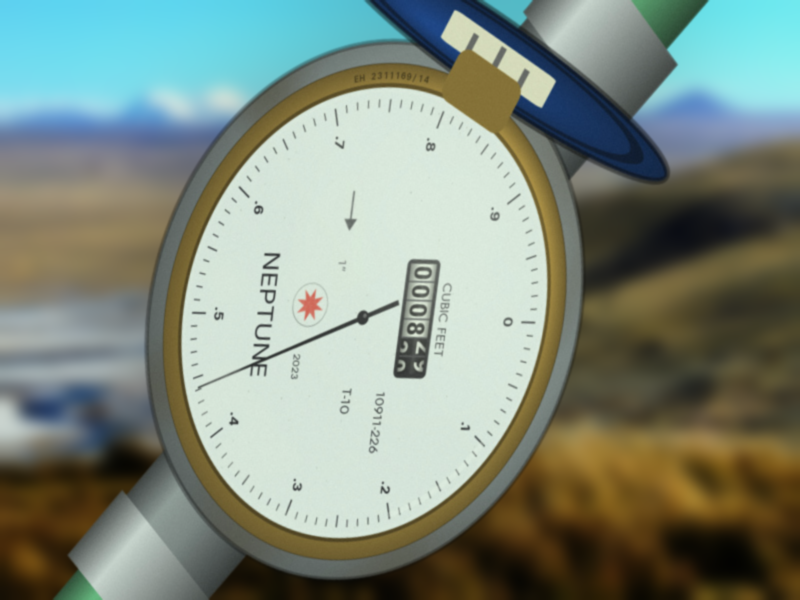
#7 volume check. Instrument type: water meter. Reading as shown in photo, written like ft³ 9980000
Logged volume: ft³ 829.44
